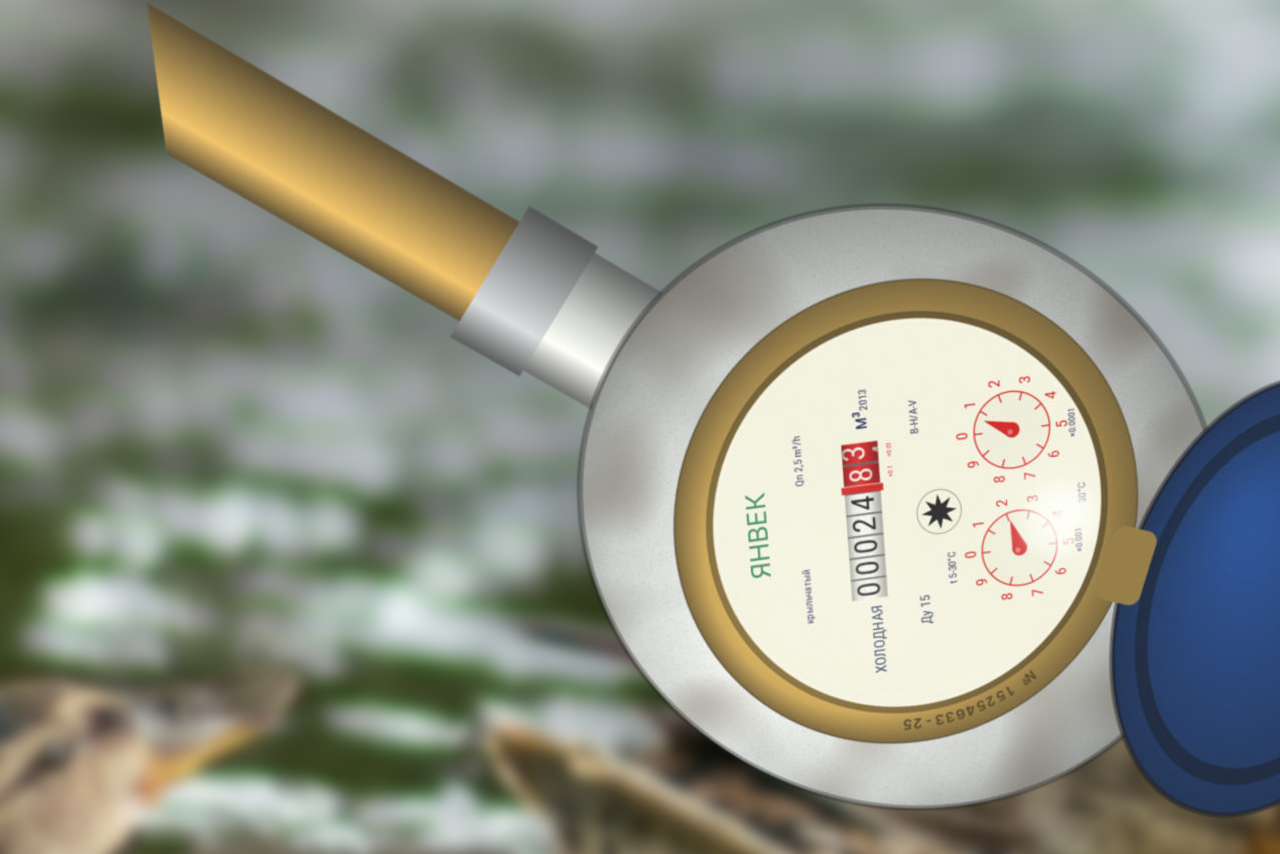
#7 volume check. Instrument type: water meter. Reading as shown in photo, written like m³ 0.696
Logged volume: m³ 24.8320
